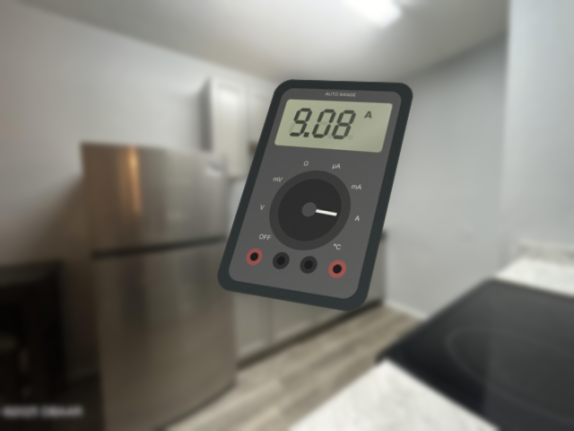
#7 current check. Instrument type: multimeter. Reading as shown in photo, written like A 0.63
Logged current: A 9.08
